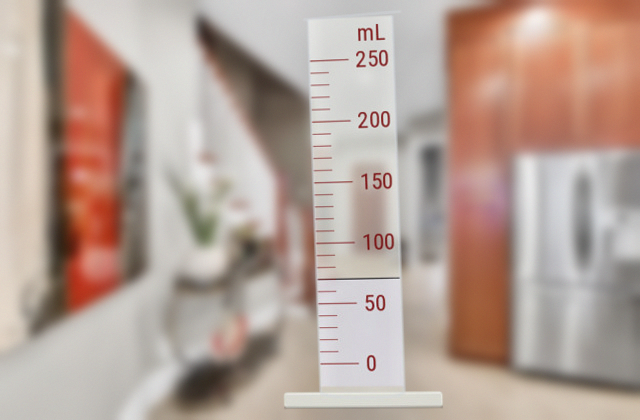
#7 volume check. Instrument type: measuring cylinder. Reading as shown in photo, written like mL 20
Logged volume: mL 70
